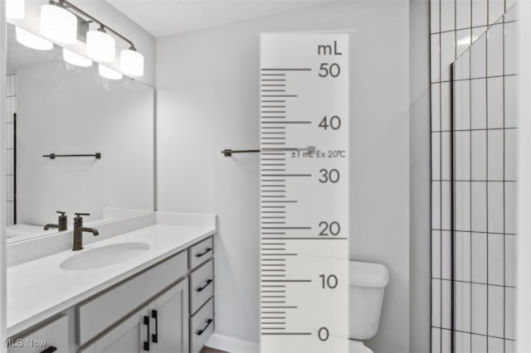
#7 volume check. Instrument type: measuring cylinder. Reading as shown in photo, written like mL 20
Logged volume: mL 18
